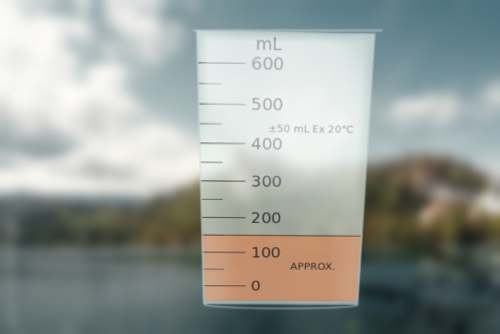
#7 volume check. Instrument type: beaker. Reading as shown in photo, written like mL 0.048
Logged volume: mL 150
